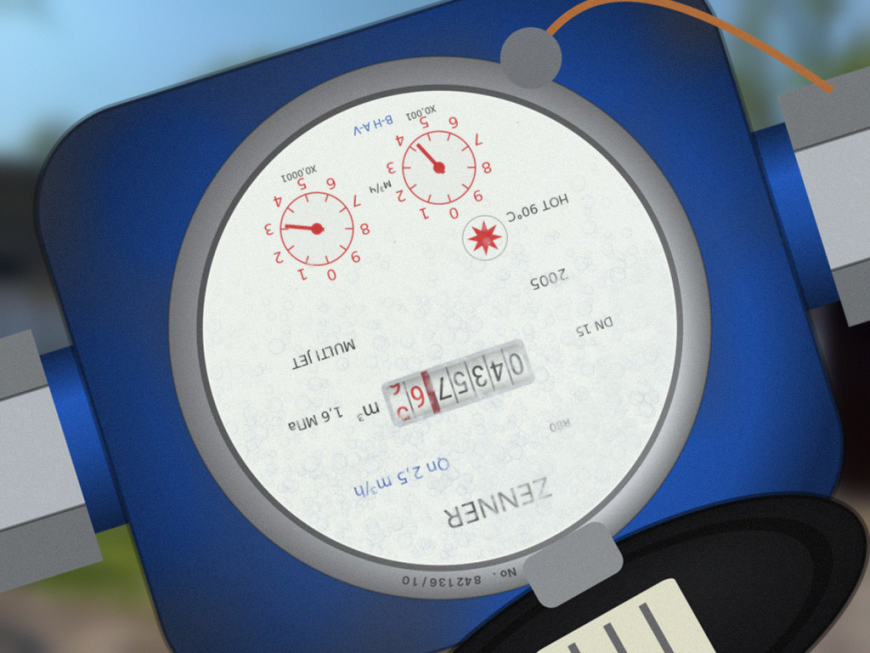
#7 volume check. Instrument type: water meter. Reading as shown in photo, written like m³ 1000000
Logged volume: m³ 4357.6543
